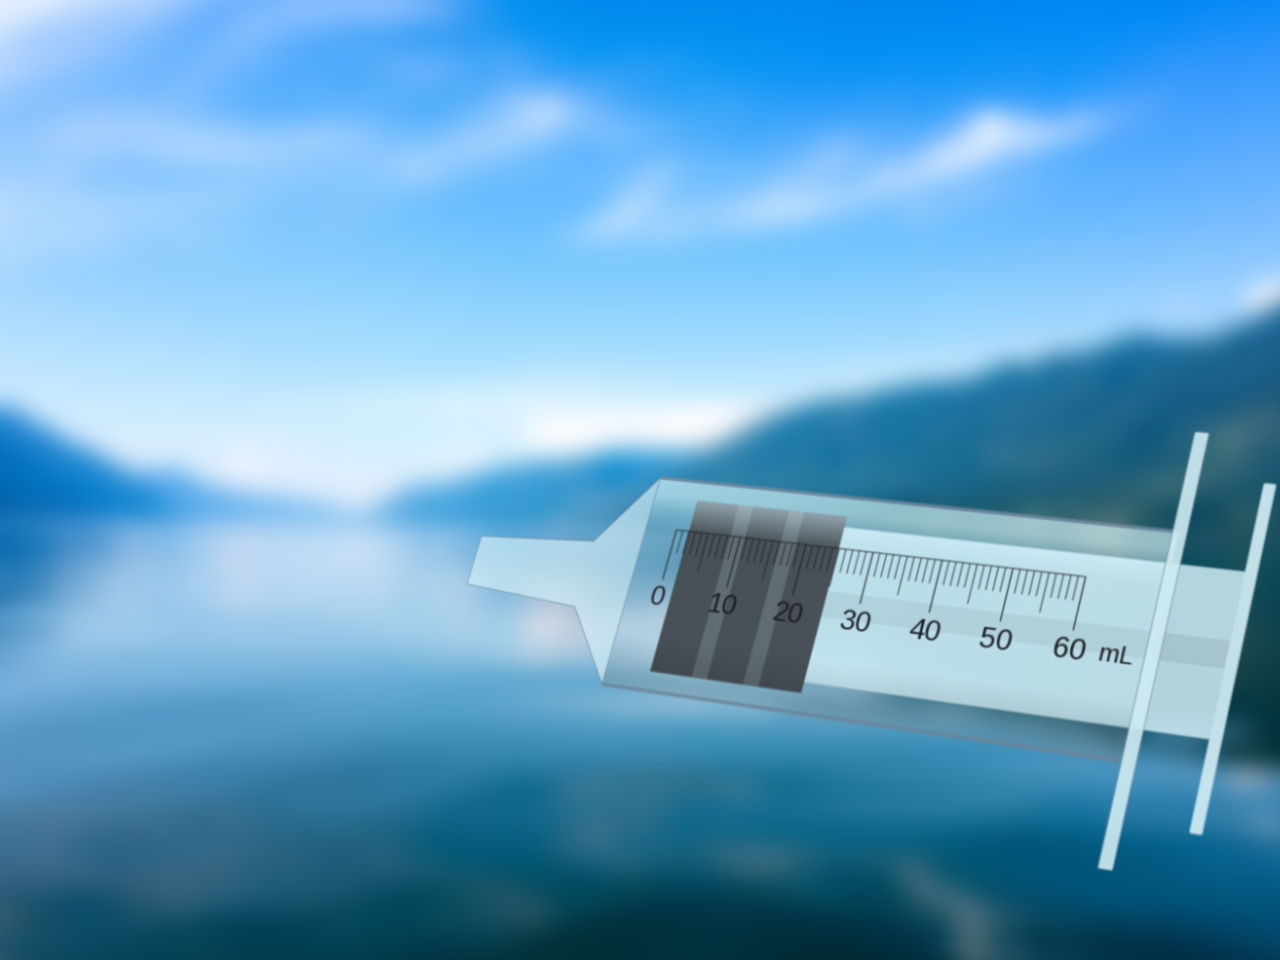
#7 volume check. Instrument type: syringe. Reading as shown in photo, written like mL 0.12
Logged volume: mL 2
